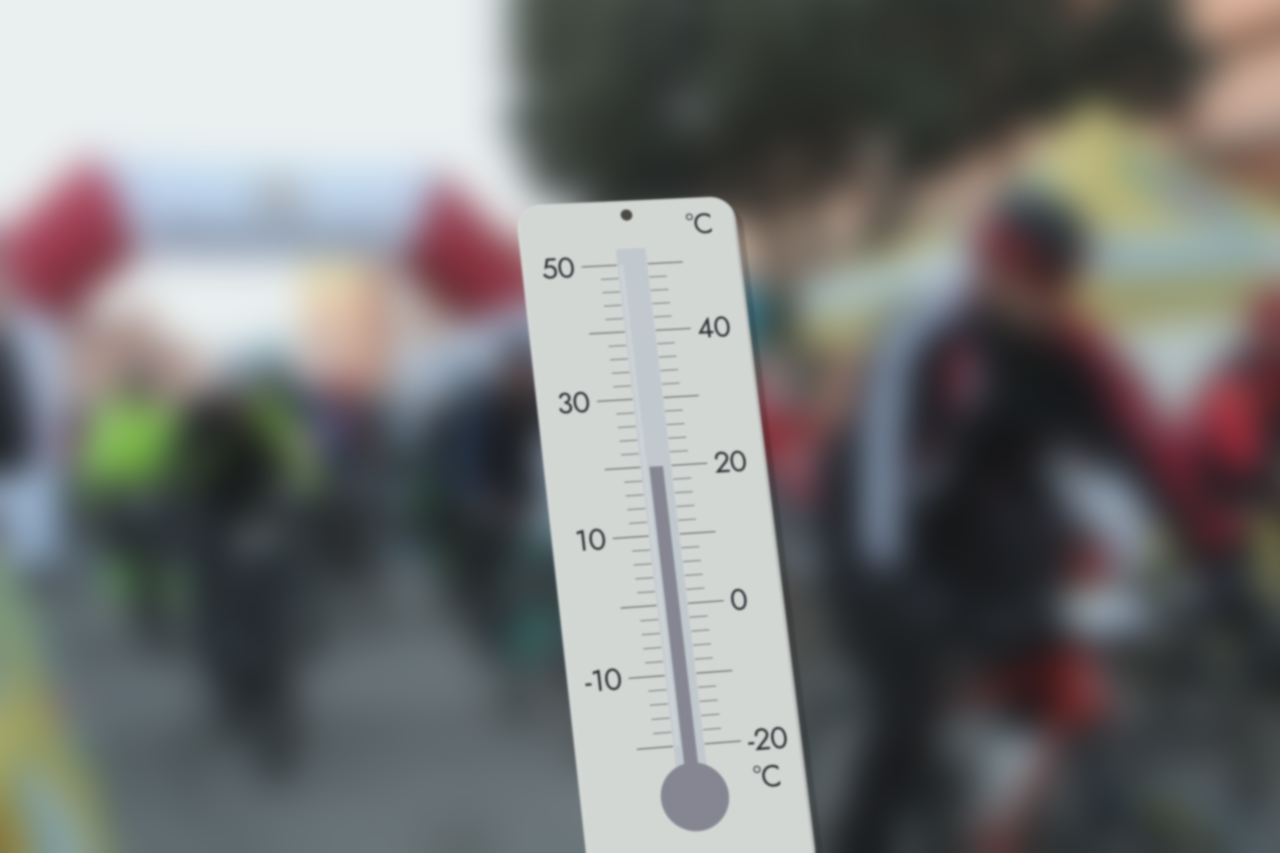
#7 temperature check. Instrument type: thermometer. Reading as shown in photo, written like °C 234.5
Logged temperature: °C 20
